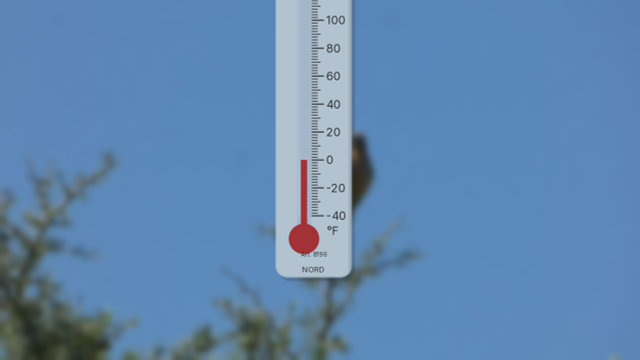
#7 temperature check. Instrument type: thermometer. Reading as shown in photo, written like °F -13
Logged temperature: °F 0
